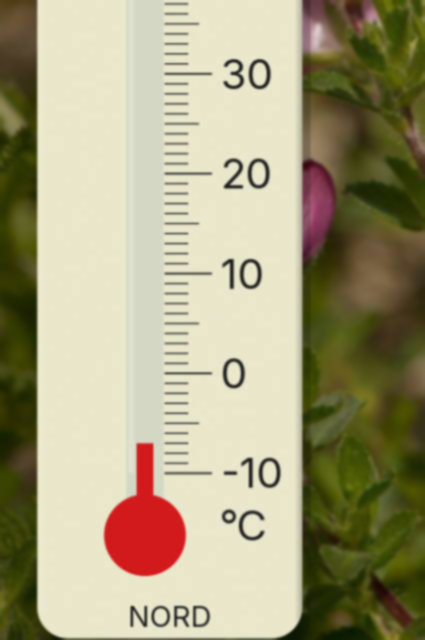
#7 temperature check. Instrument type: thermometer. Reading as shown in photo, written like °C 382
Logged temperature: °C -7
